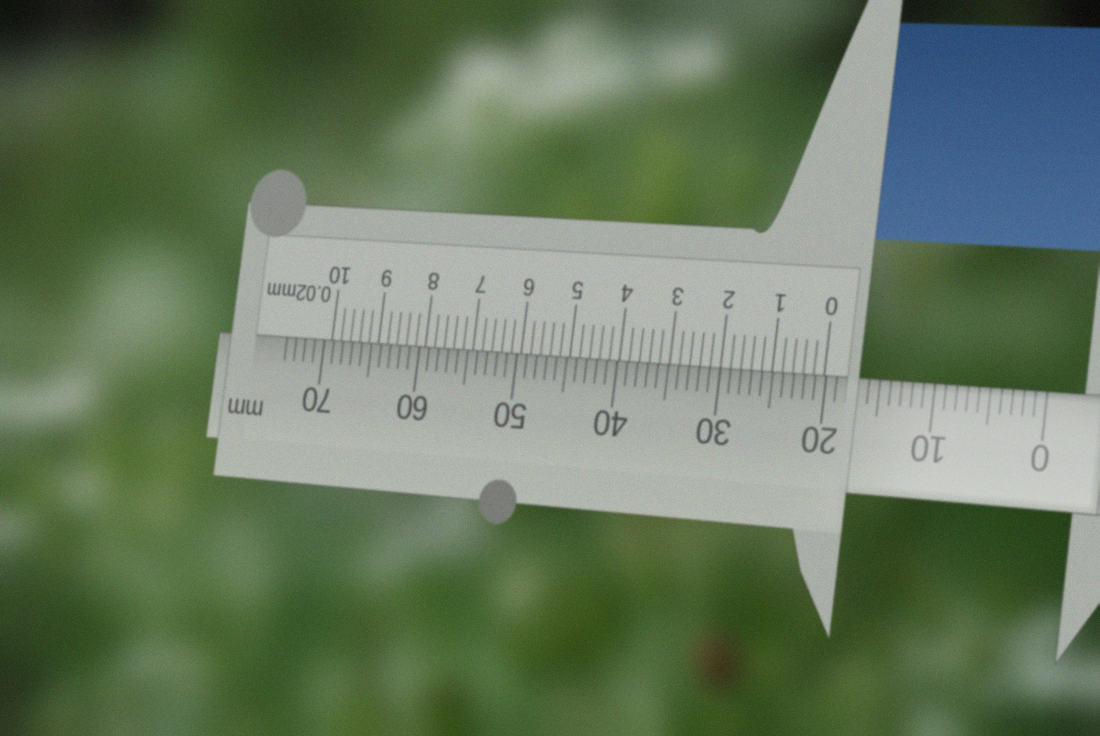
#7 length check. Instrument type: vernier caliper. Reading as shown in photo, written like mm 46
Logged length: mm 20.2
